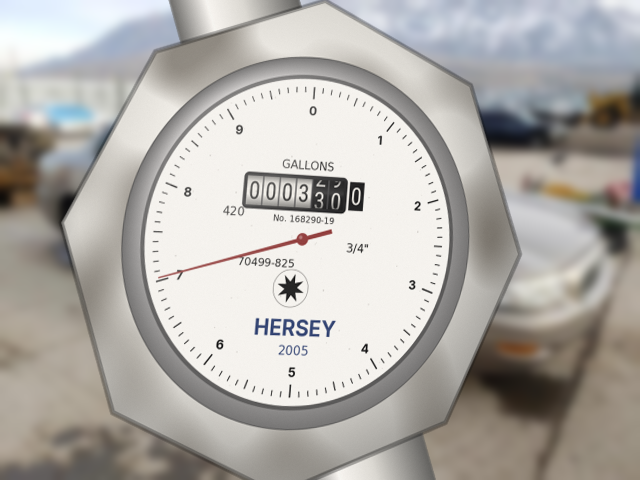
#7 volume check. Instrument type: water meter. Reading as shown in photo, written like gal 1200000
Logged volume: gal 3297.0
